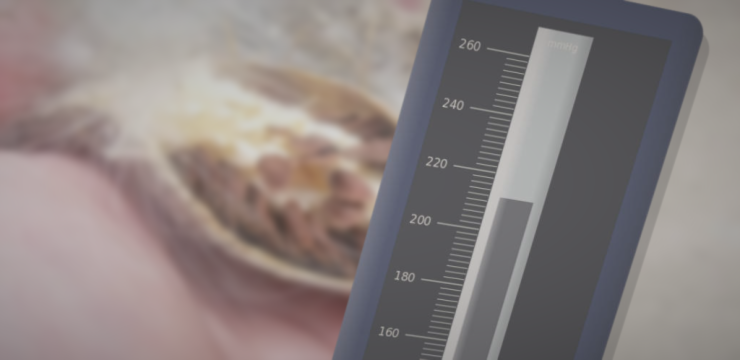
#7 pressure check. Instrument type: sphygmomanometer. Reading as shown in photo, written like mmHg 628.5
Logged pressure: mmHg 212
